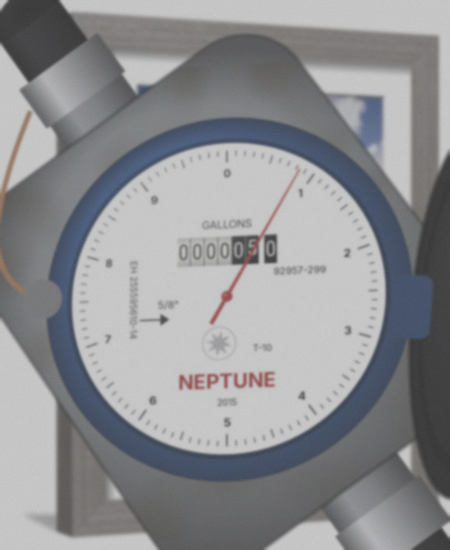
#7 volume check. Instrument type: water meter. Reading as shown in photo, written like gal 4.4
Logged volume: gal 50.8
